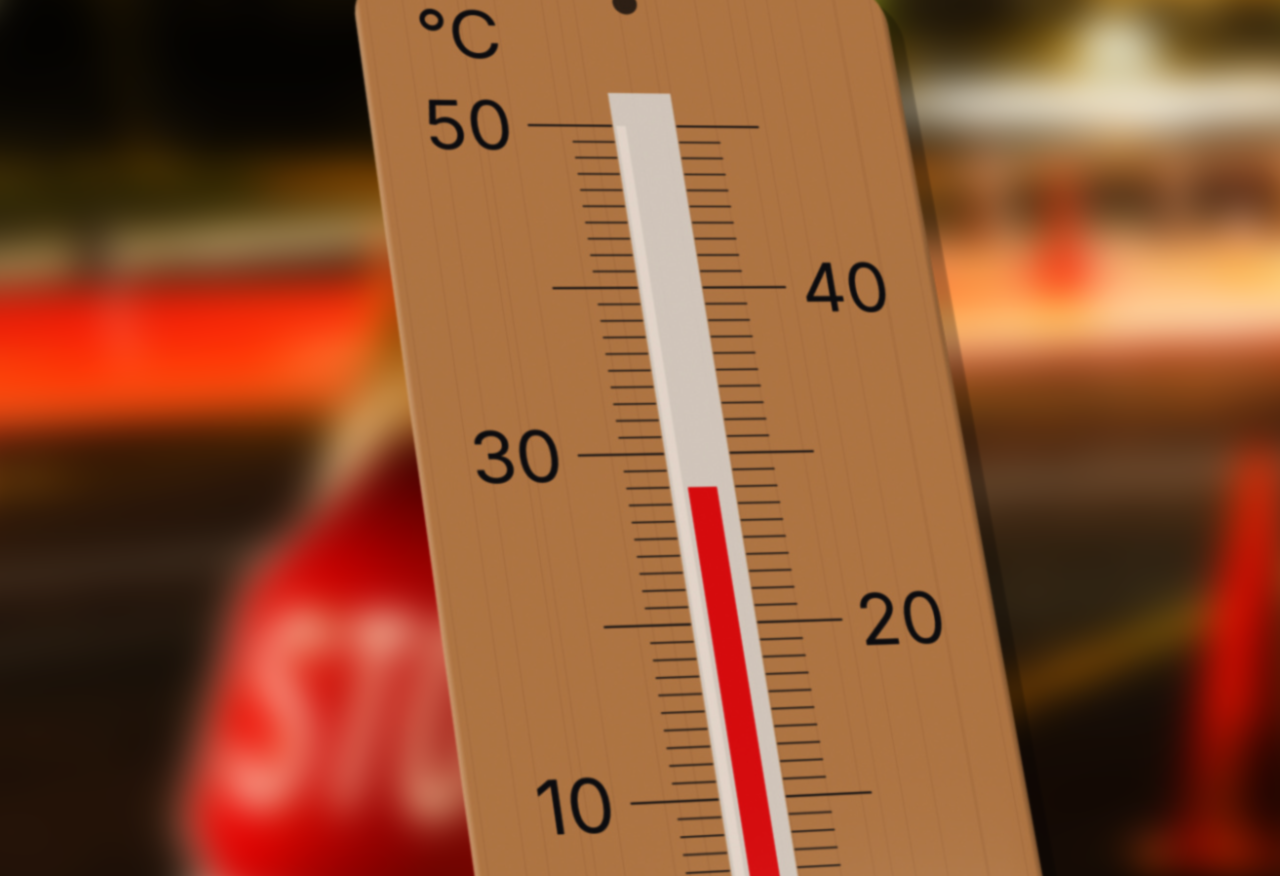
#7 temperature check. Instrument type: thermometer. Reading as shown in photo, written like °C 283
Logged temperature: °C 28
